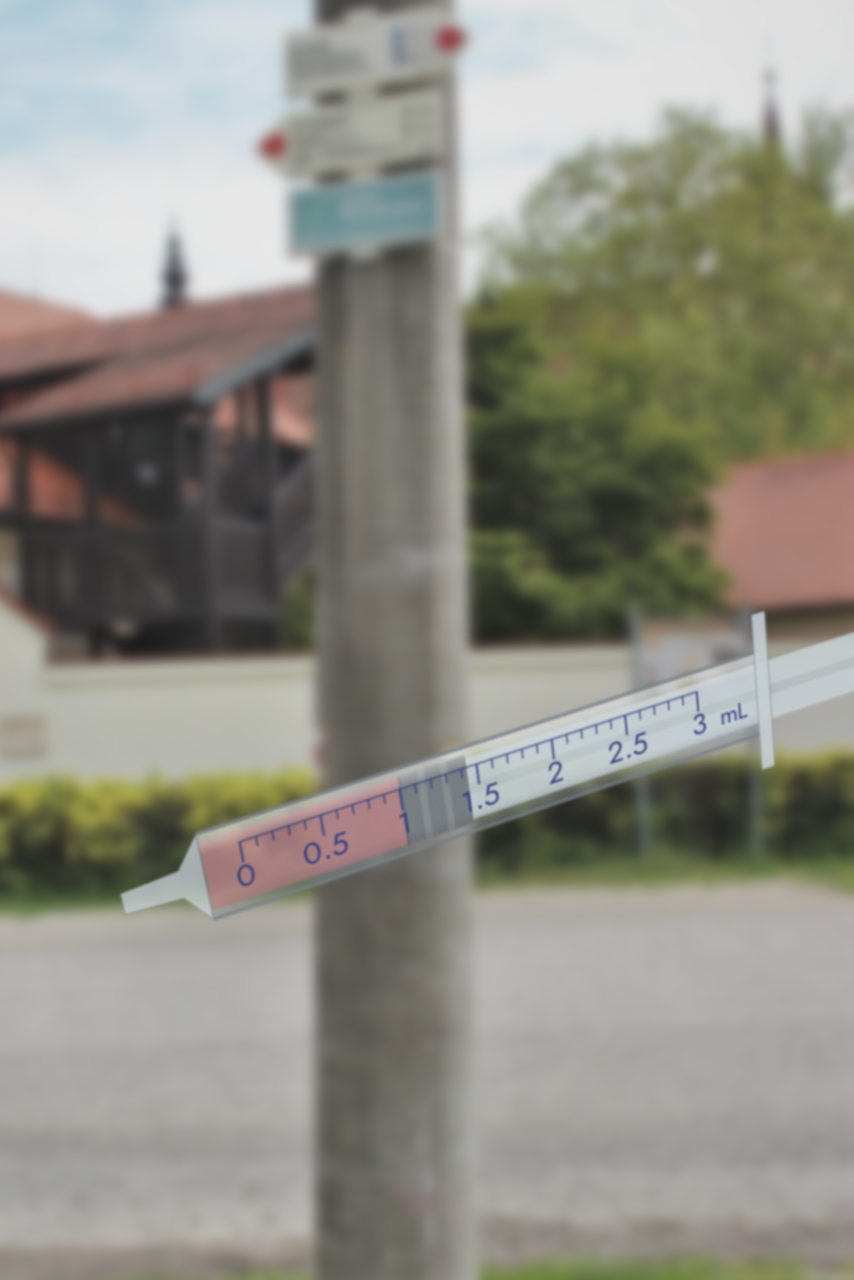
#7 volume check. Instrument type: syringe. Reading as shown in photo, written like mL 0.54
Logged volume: mL 1
